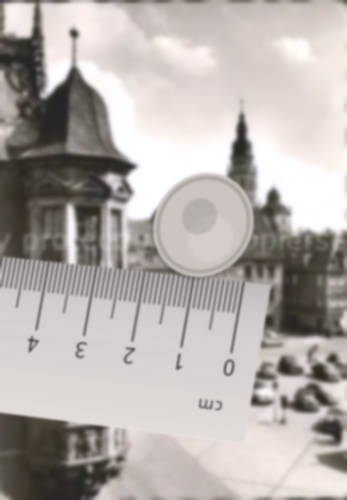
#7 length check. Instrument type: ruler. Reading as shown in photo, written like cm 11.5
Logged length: cm 2
